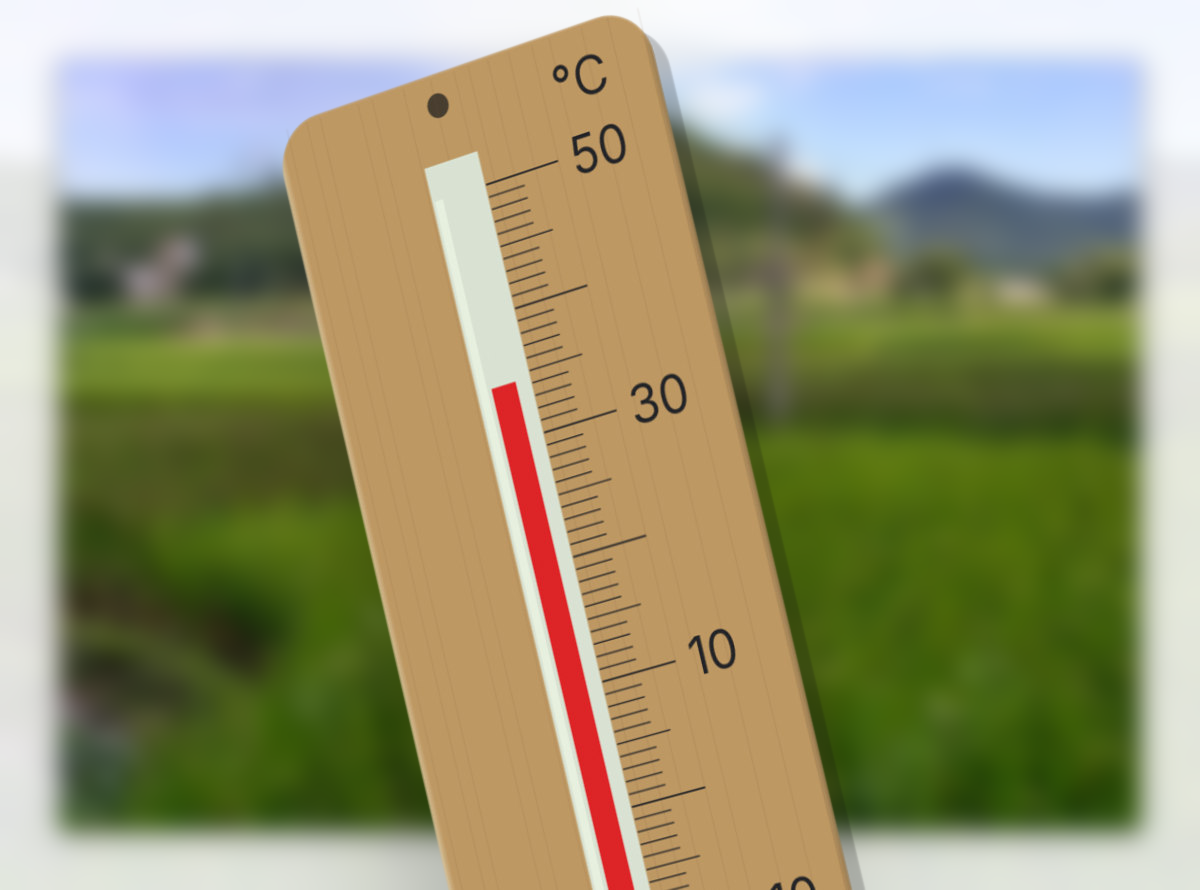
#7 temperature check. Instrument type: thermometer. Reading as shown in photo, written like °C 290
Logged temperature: °C 34.5
